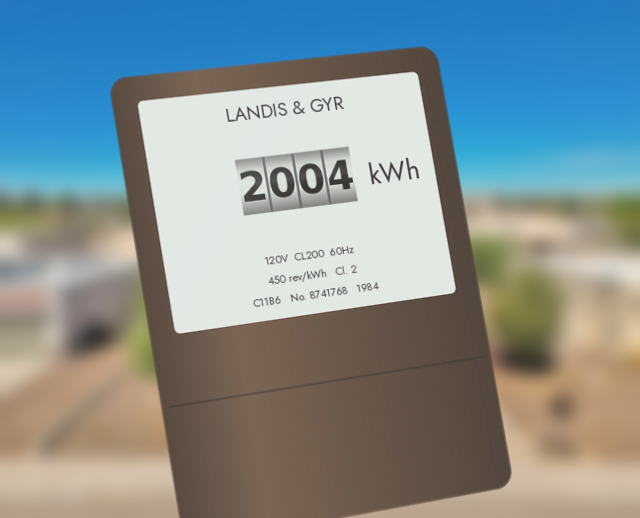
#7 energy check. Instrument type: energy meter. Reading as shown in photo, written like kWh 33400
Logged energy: kWh 2004
